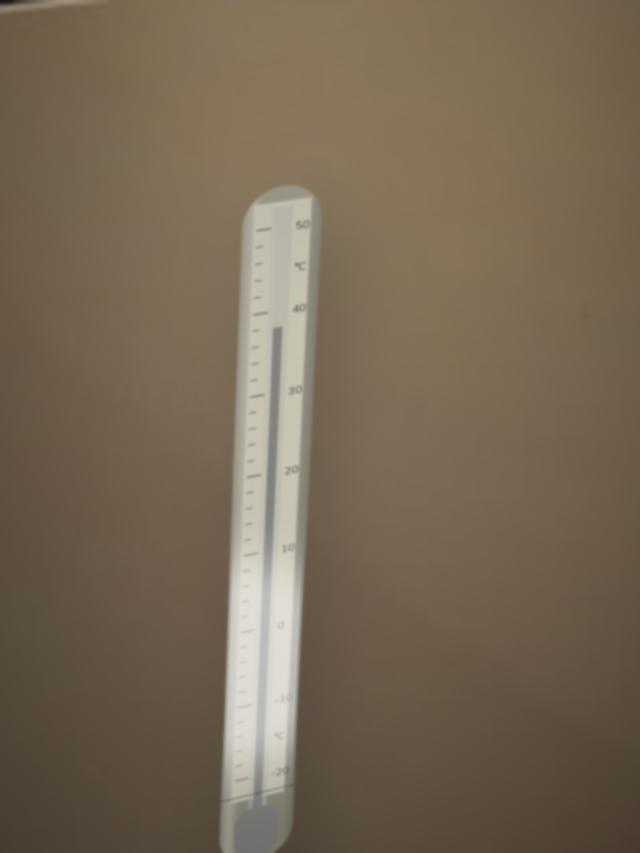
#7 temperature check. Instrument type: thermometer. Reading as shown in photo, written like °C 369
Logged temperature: °C 38
